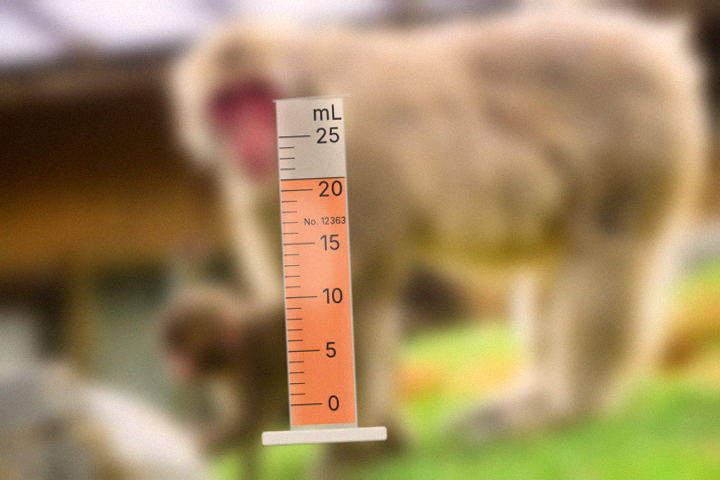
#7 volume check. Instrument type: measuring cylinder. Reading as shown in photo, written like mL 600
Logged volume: mL 21
